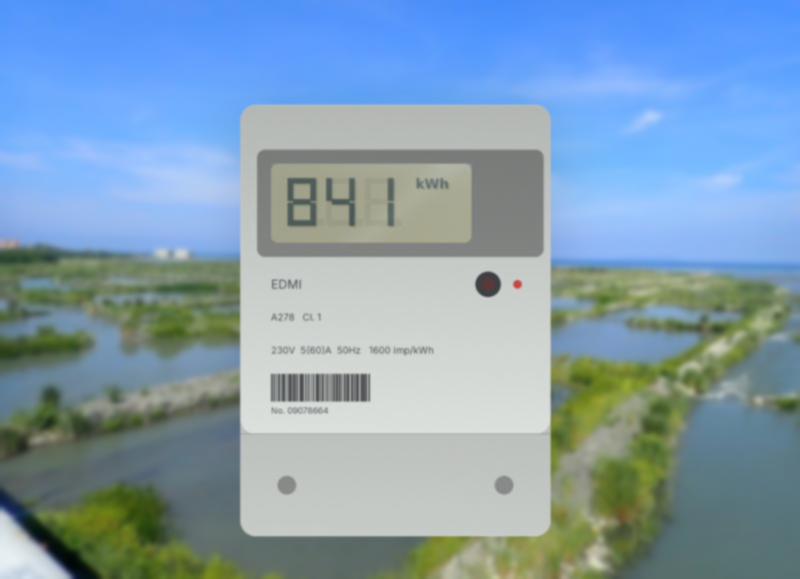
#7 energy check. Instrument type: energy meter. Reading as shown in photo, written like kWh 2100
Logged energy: kWh 841
